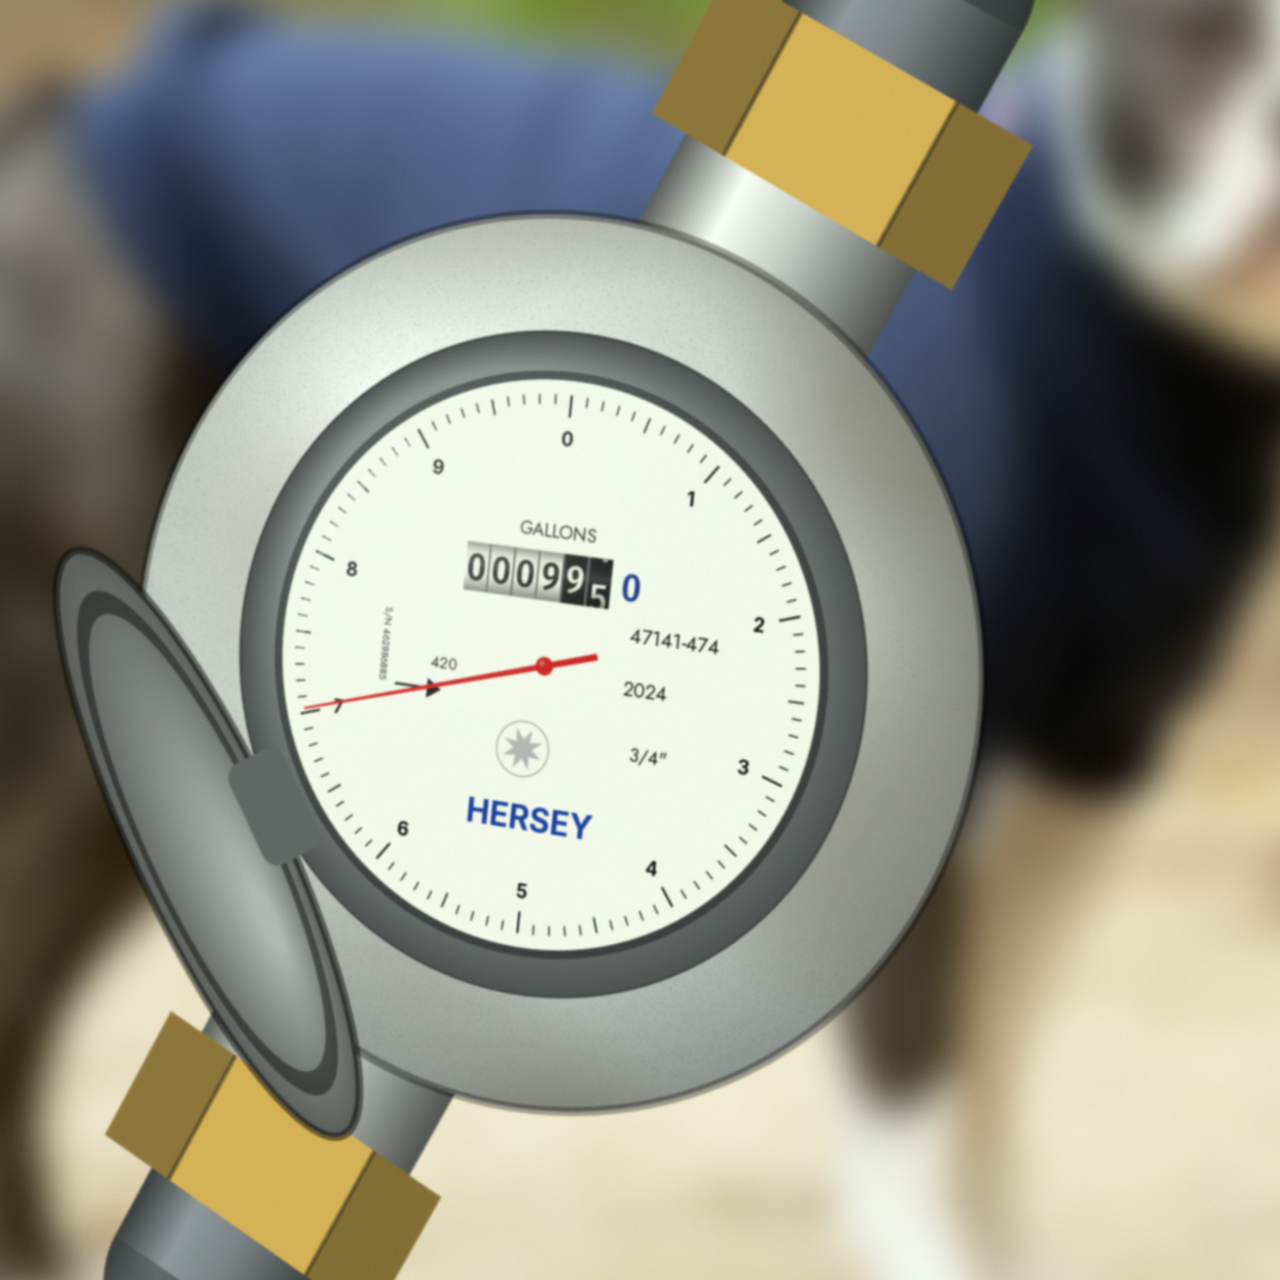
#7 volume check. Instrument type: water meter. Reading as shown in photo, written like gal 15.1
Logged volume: gal 9947.0
